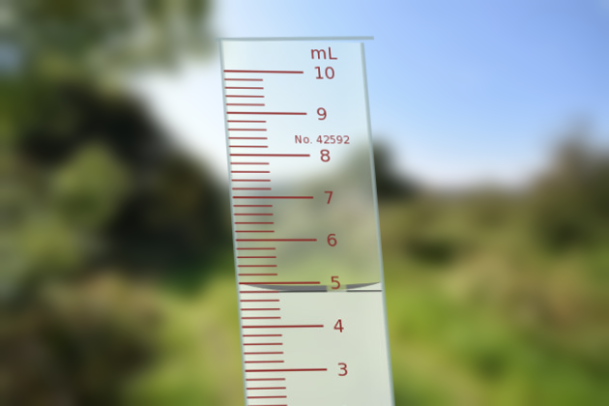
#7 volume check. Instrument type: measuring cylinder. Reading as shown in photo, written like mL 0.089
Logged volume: mL 4.8
